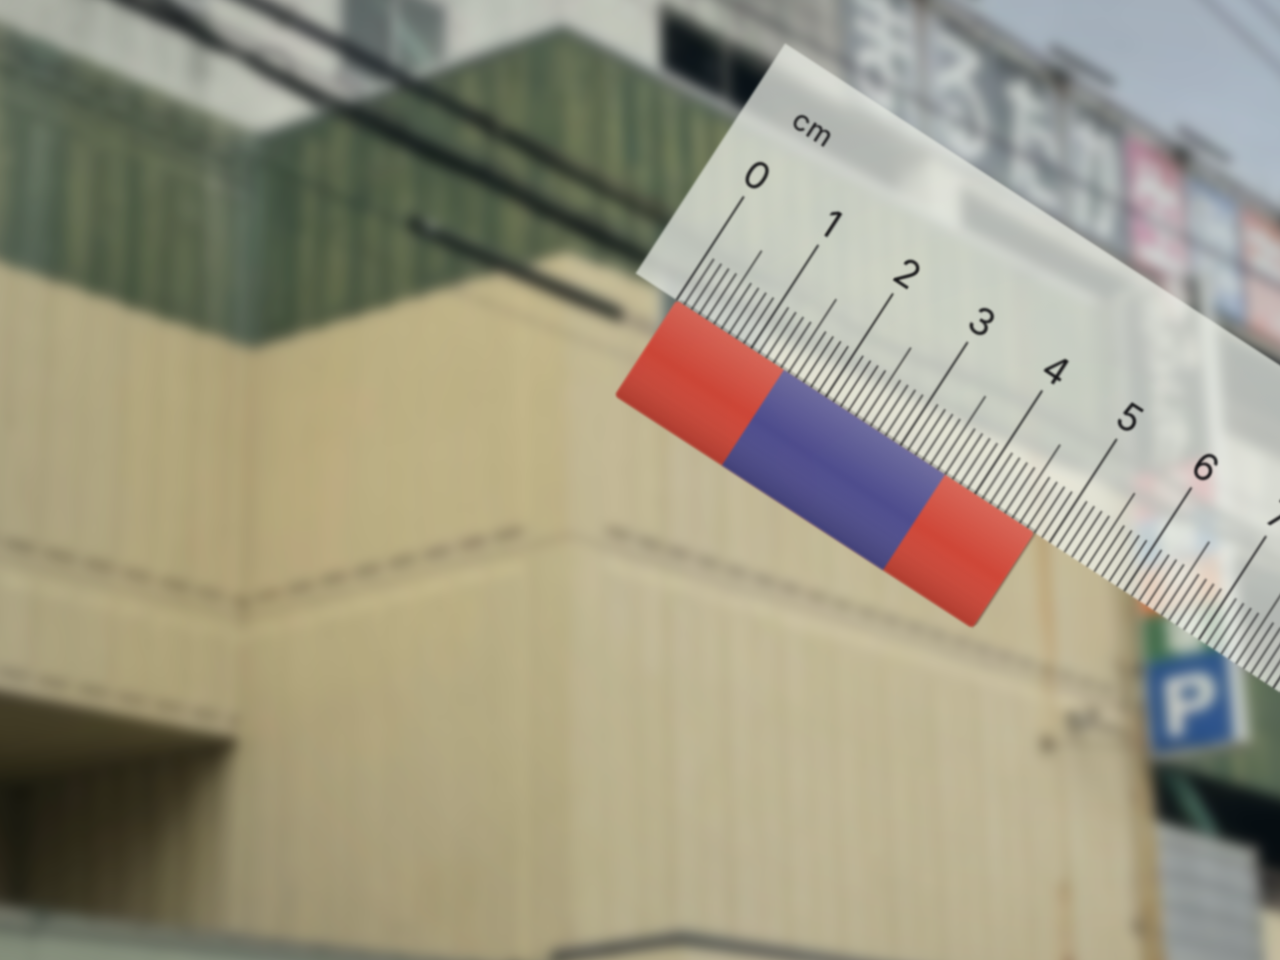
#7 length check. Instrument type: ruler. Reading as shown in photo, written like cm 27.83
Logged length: cm 4.8
